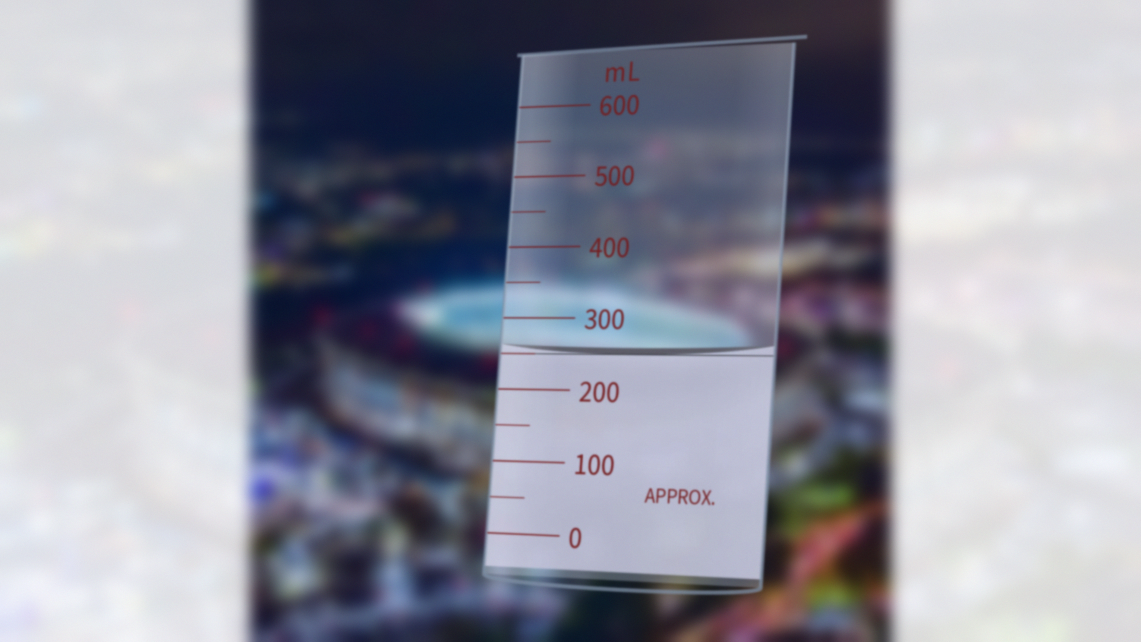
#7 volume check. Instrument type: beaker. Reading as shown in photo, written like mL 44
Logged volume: mL 250
